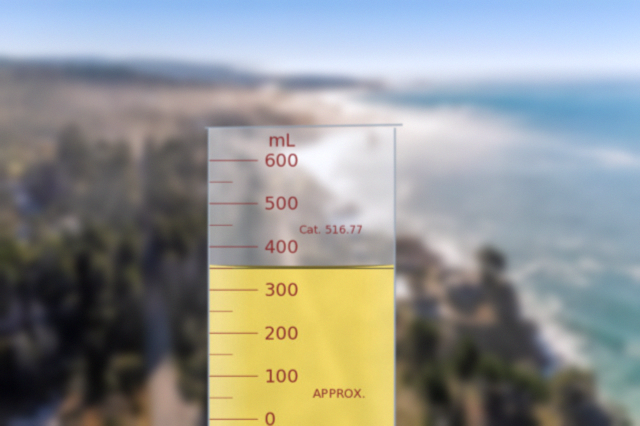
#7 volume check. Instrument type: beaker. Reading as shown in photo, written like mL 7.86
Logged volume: mL 350
